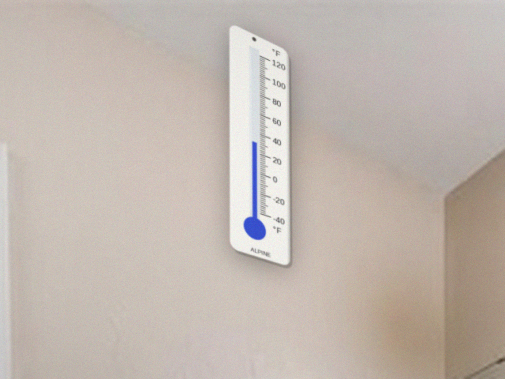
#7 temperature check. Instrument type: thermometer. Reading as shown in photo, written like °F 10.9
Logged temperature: °F 30
